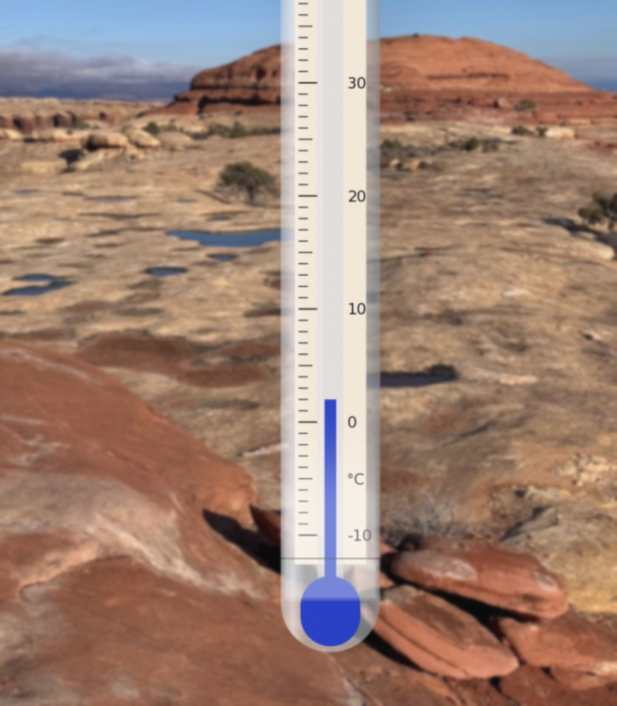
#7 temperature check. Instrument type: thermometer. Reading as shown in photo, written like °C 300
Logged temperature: °C 2
